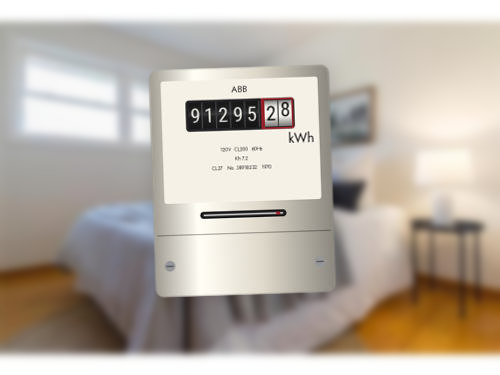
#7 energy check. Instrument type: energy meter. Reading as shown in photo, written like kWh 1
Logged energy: kWh 91295.28
